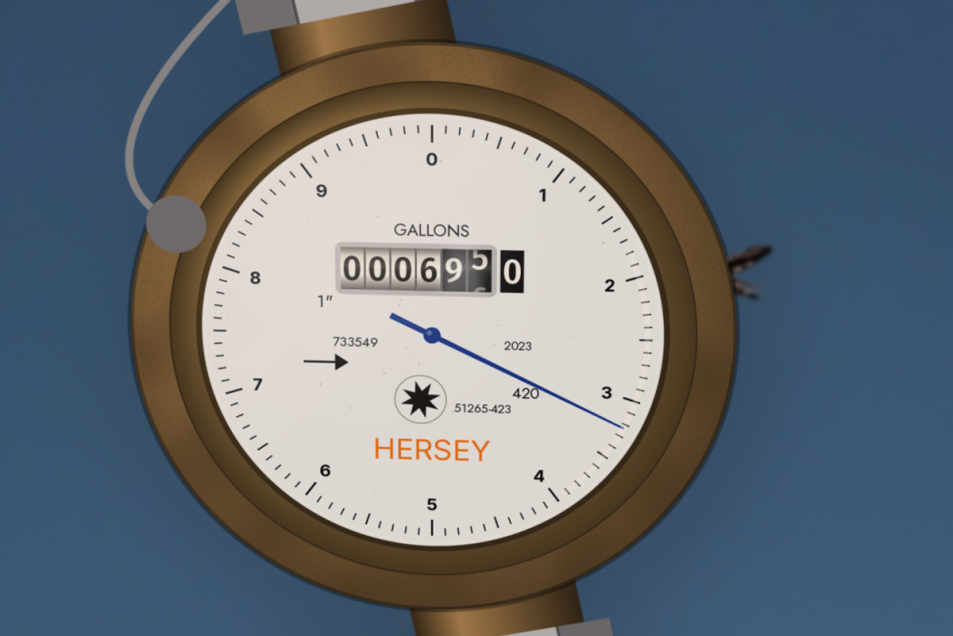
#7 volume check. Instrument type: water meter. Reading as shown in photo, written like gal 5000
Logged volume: gal 6953.2
